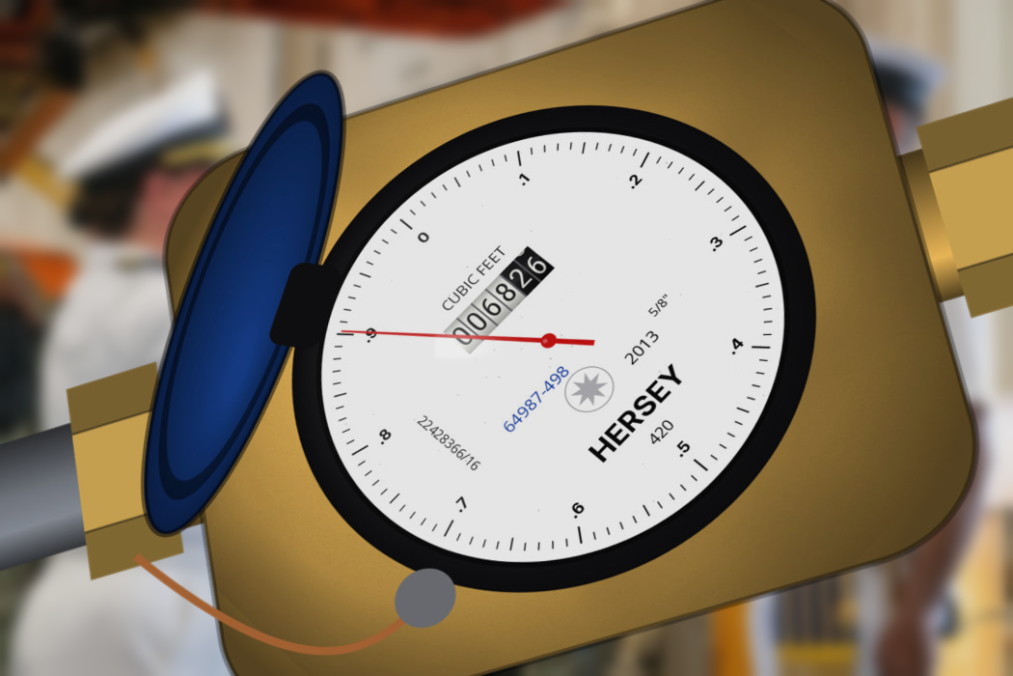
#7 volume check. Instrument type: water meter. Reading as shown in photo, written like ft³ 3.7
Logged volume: ft³ 6825.90
